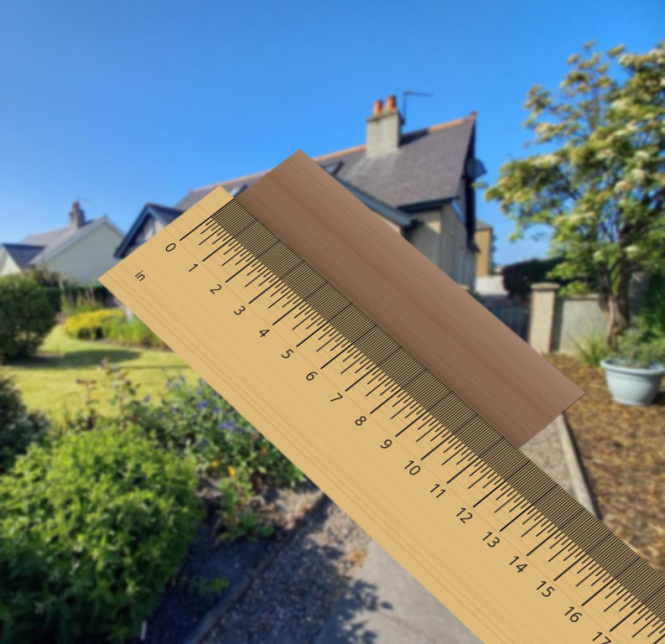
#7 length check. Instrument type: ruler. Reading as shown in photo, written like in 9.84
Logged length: in 11.5
